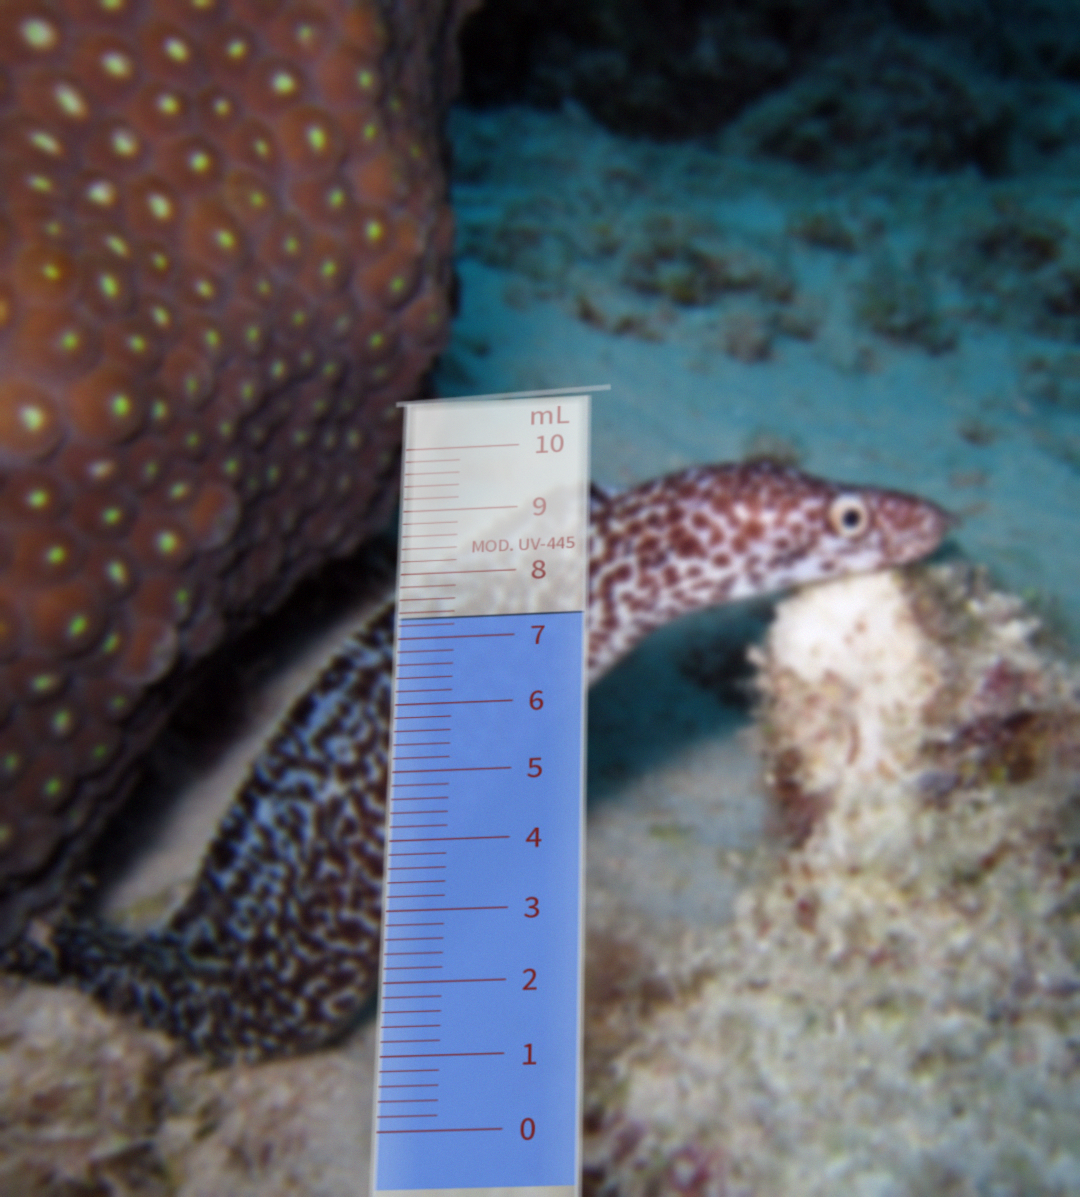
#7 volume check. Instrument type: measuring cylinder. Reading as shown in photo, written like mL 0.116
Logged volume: mL 7.3
